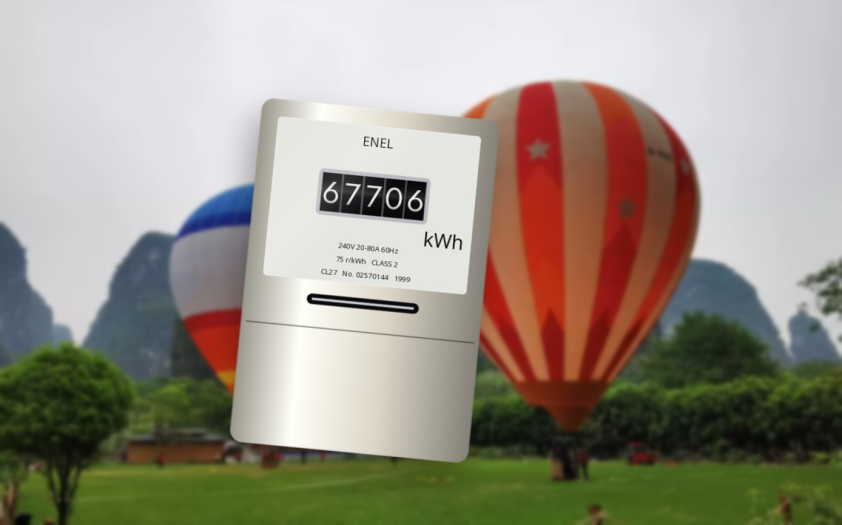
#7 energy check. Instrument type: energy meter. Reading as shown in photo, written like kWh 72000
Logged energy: kWh 67706
